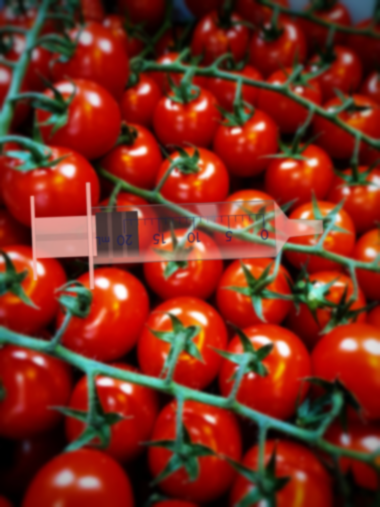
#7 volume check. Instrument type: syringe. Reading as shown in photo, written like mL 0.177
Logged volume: mL 18
